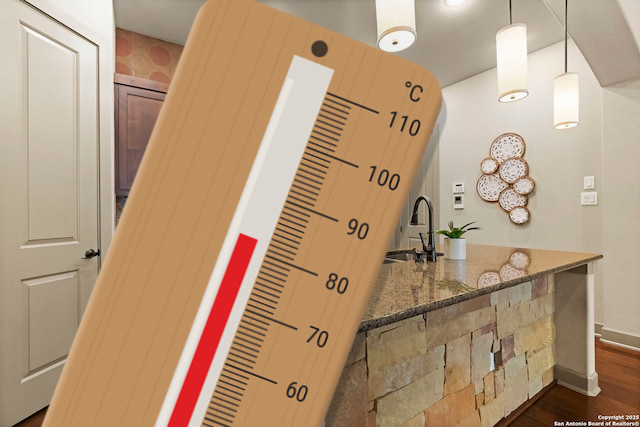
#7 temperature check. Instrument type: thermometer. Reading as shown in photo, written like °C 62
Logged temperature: °C 82
